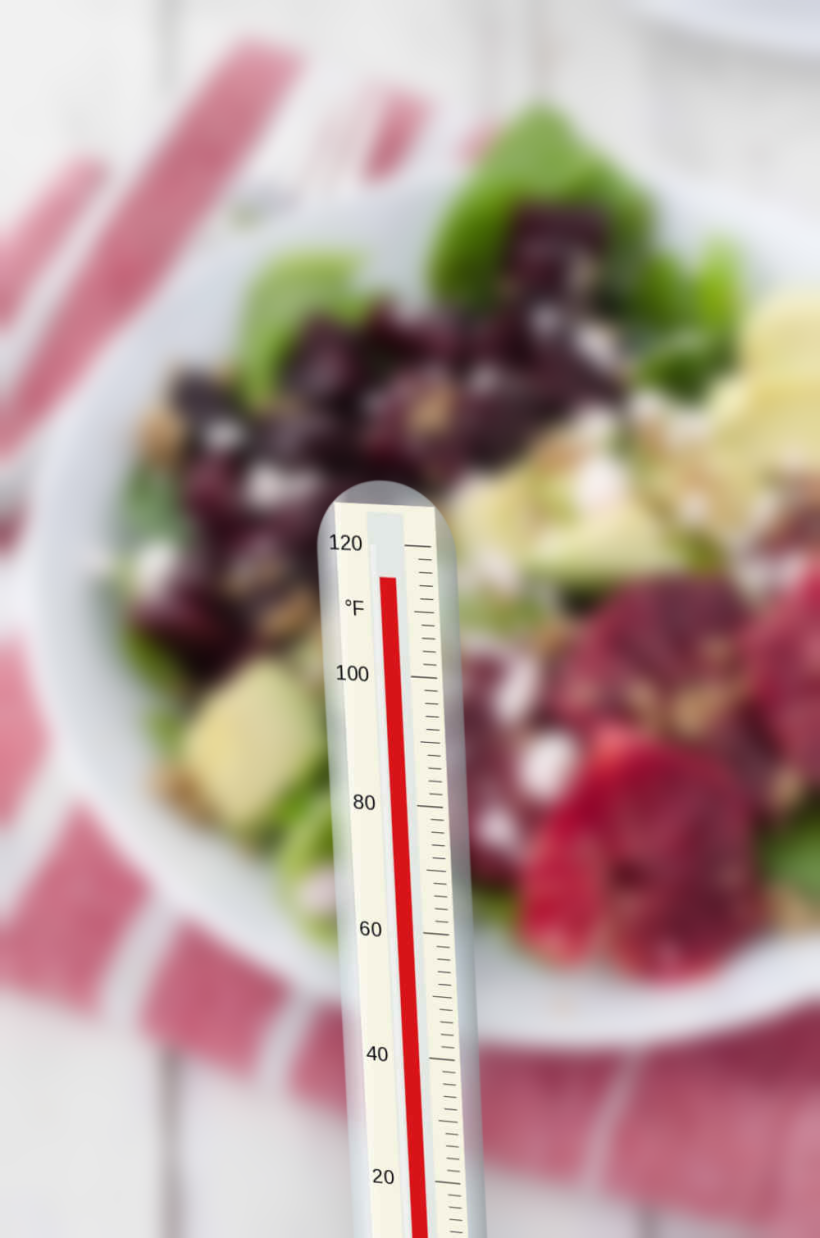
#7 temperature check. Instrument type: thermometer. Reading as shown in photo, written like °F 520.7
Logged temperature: °F 115
